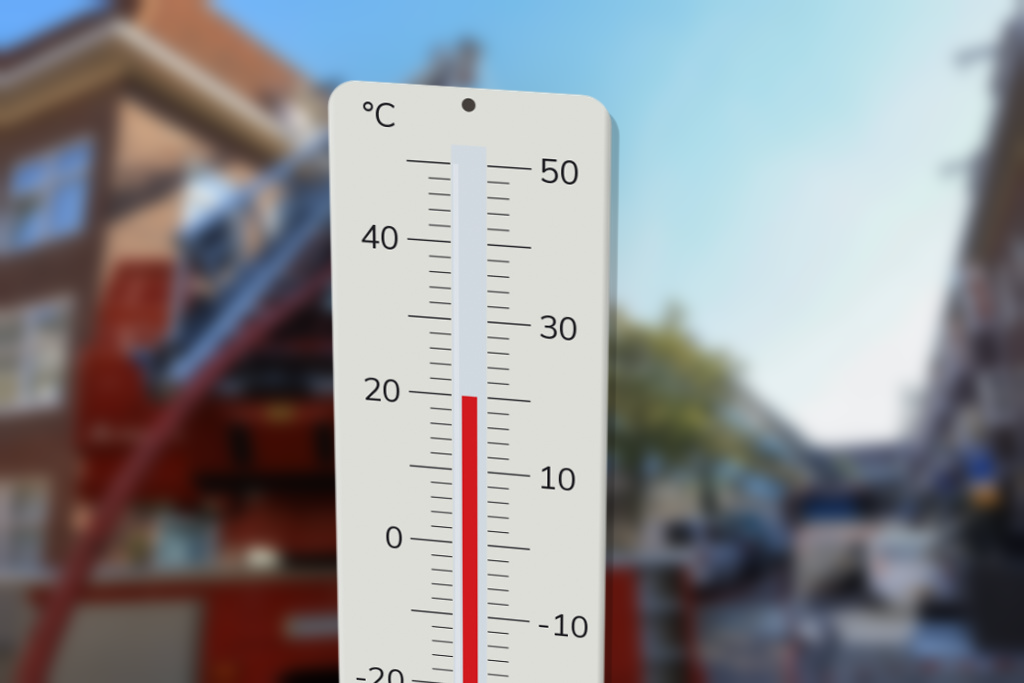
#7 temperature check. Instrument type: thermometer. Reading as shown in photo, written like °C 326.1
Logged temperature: °C 20
